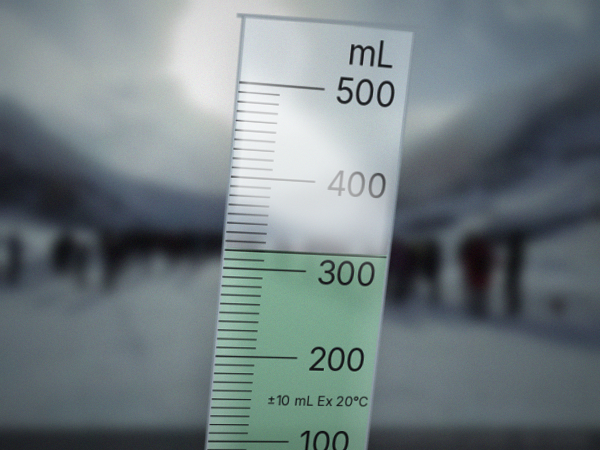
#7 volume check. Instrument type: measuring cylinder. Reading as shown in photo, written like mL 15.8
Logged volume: mL 320
